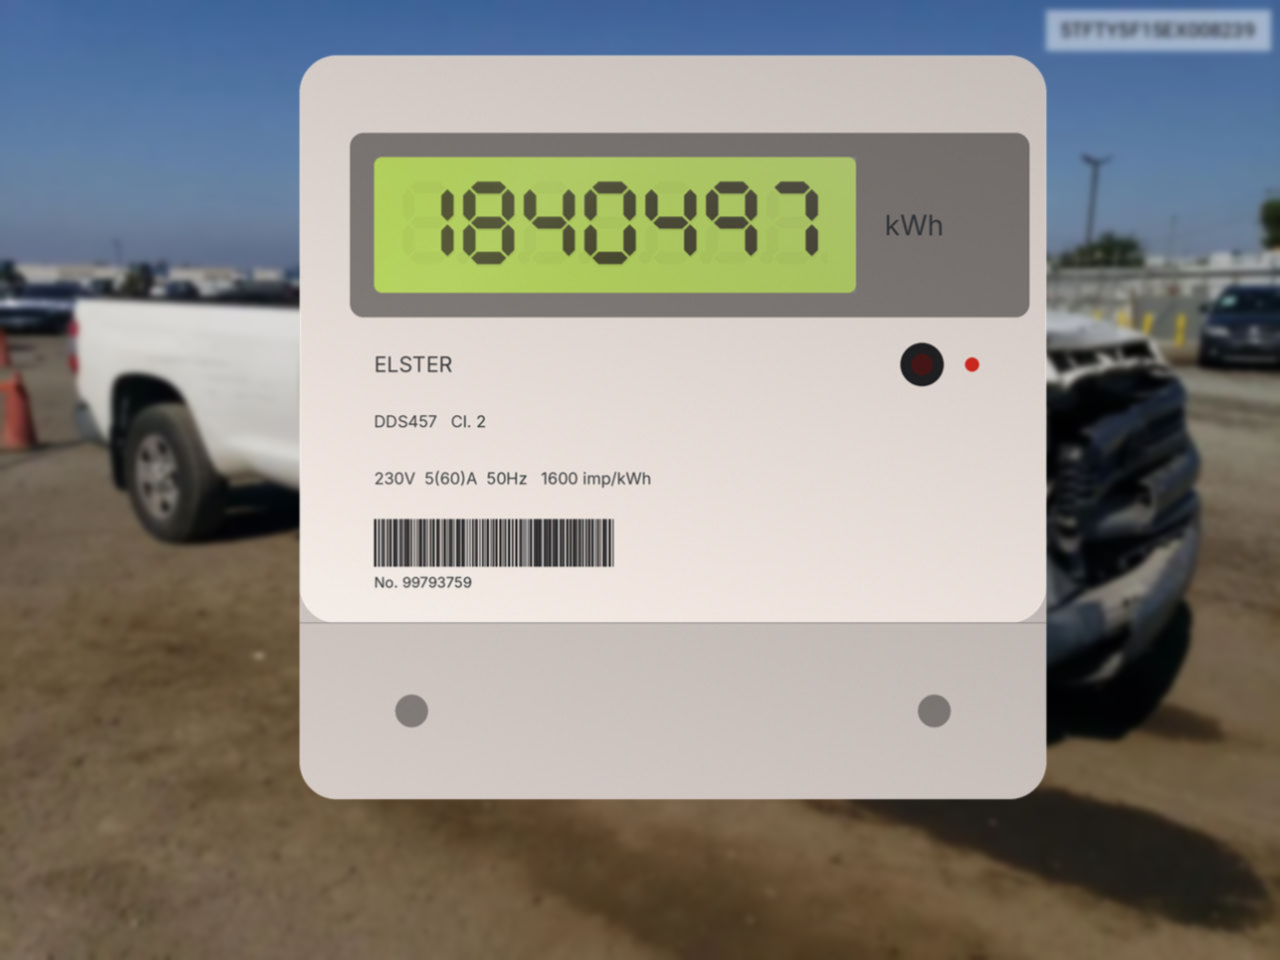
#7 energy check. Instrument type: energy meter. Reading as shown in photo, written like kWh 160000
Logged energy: kWh 1840497
